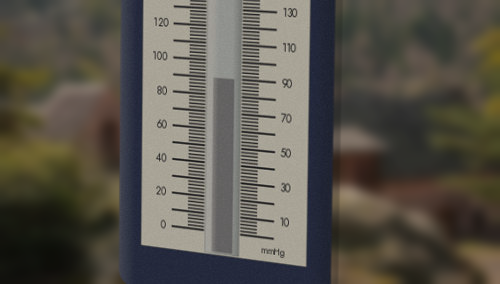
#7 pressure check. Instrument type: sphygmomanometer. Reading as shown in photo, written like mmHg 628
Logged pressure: mmHg 90
